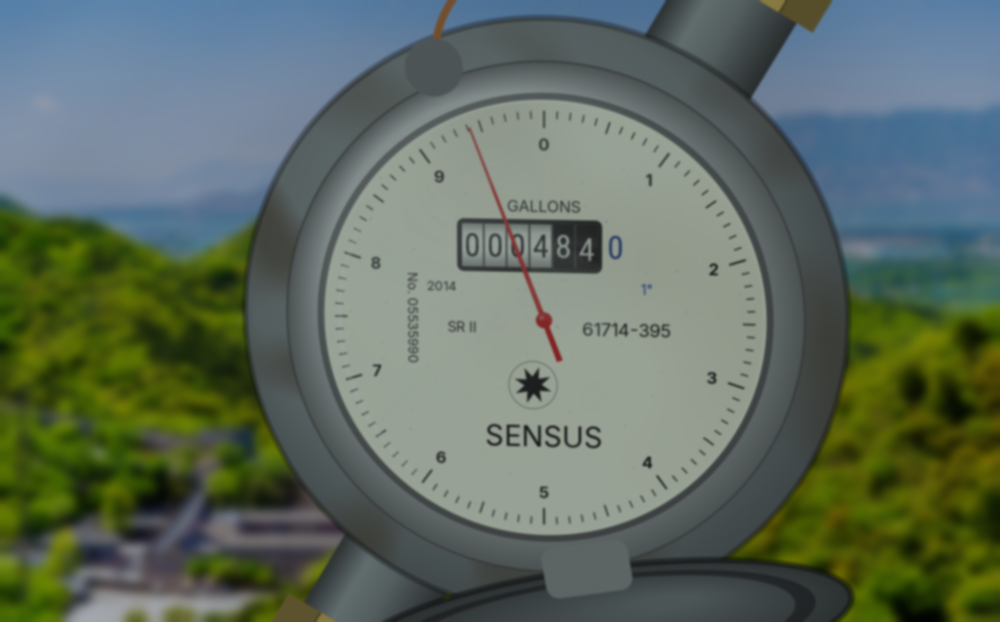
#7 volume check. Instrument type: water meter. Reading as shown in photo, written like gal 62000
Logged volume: gal 4839.4
